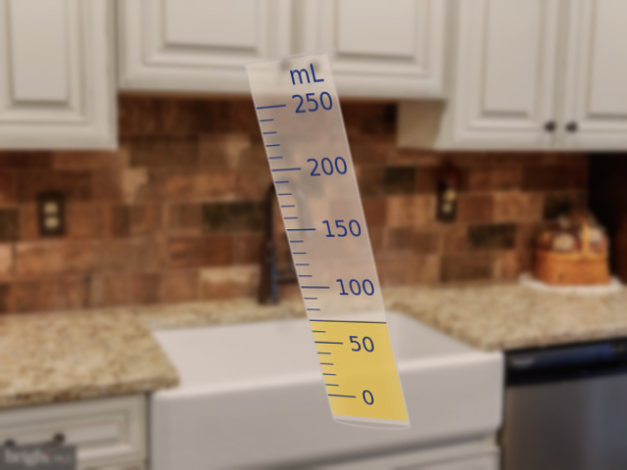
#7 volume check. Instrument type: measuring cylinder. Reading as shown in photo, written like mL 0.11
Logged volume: mL 70
